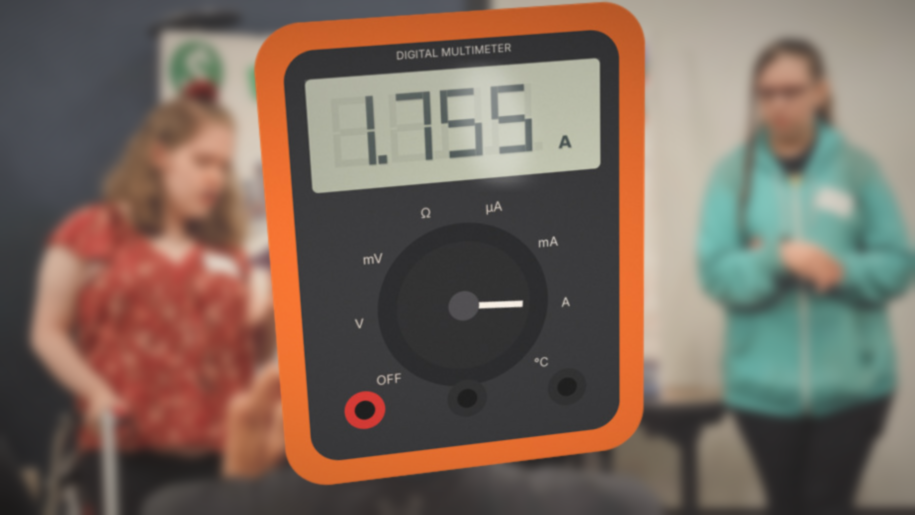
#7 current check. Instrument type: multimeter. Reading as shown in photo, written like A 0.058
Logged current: A 1.755
